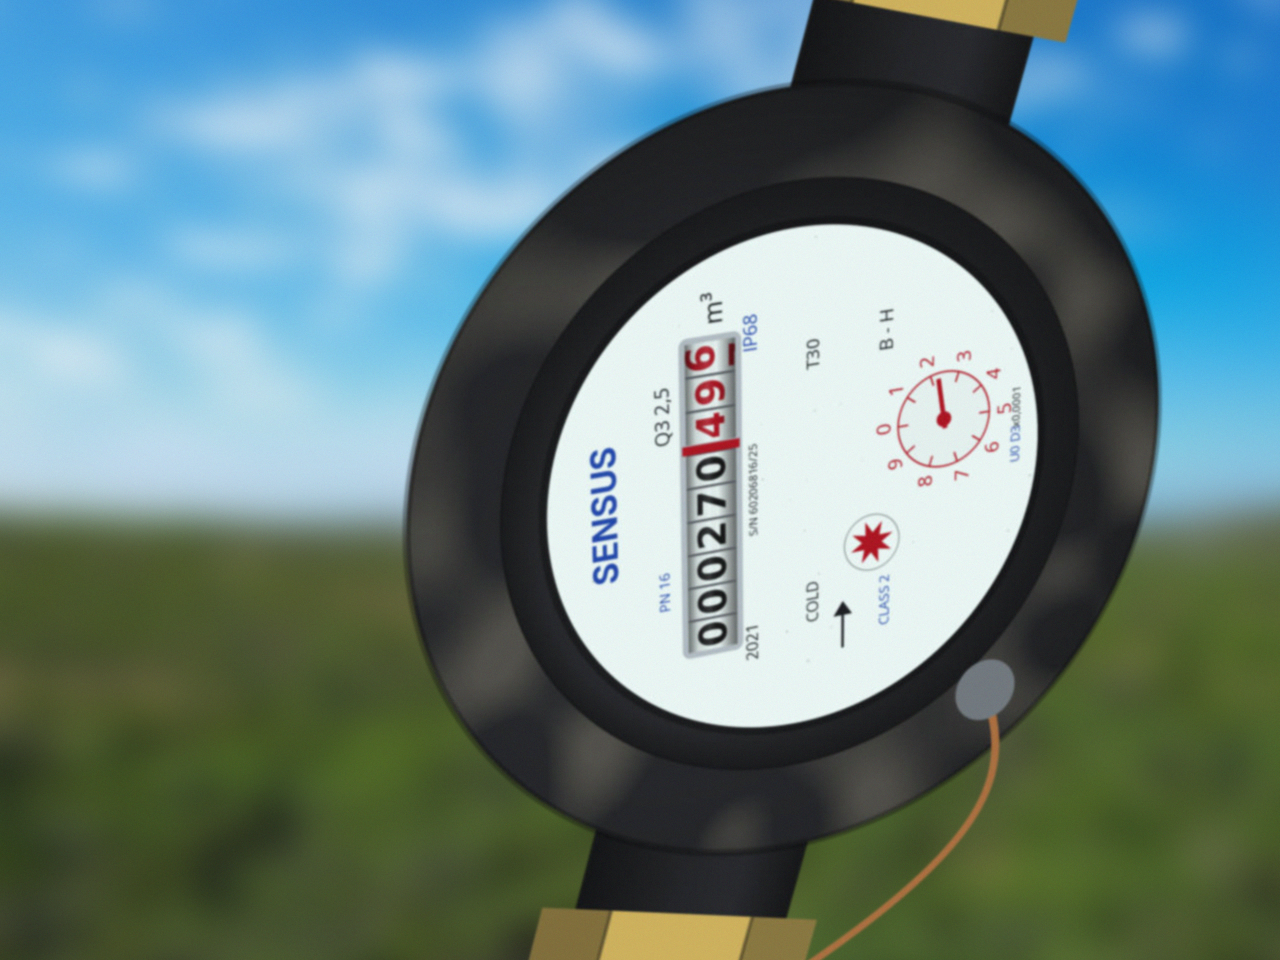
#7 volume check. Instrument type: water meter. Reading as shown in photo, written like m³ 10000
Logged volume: m³ 270.4962
